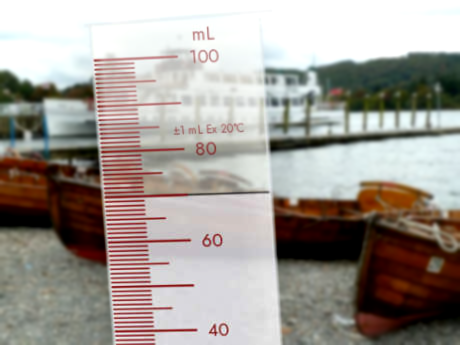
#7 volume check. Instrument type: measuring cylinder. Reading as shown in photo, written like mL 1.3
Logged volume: mL 70
